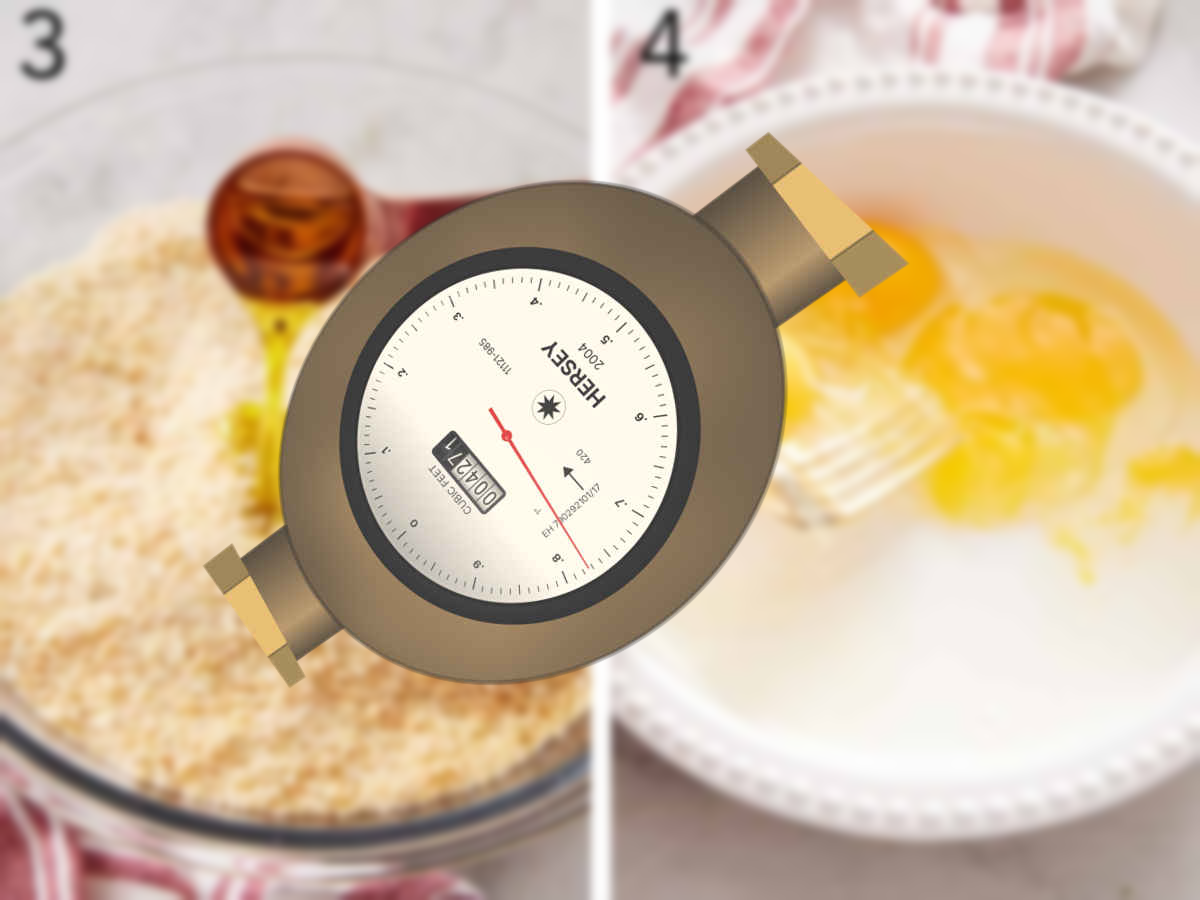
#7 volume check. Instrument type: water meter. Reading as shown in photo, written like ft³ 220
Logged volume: ft³ 4270.77
